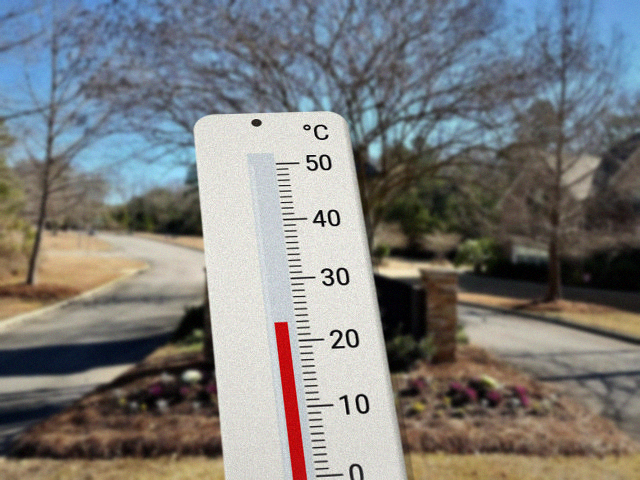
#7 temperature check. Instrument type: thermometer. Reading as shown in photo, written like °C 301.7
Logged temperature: °C 23
